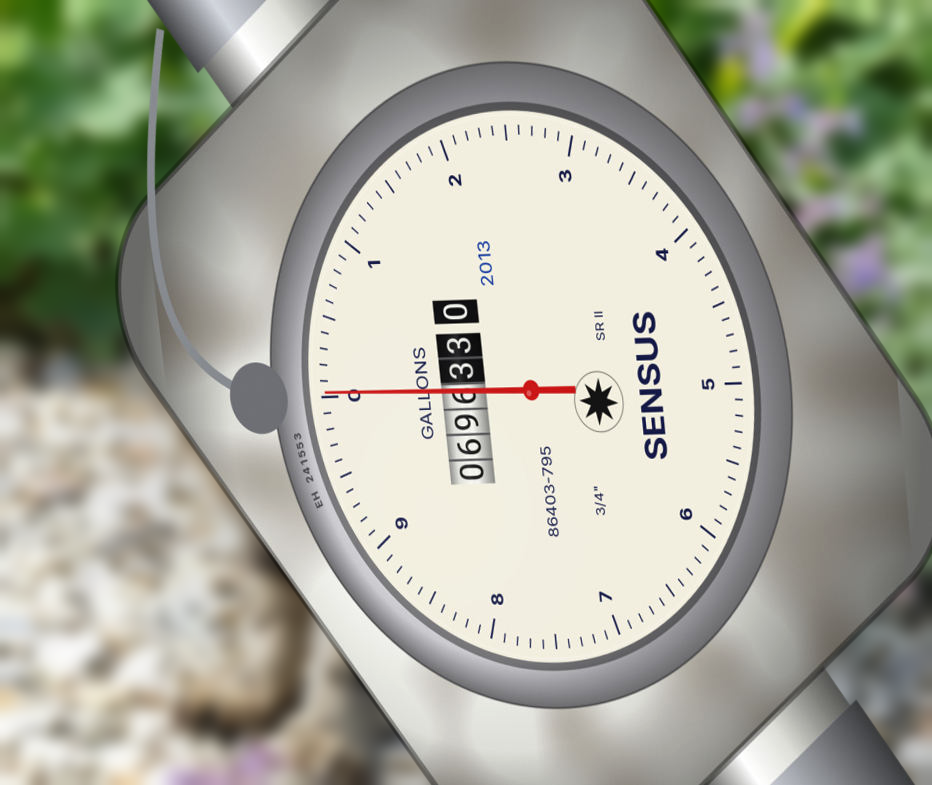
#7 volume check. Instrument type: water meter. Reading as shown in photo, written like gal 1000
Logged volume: gal 696330.0
